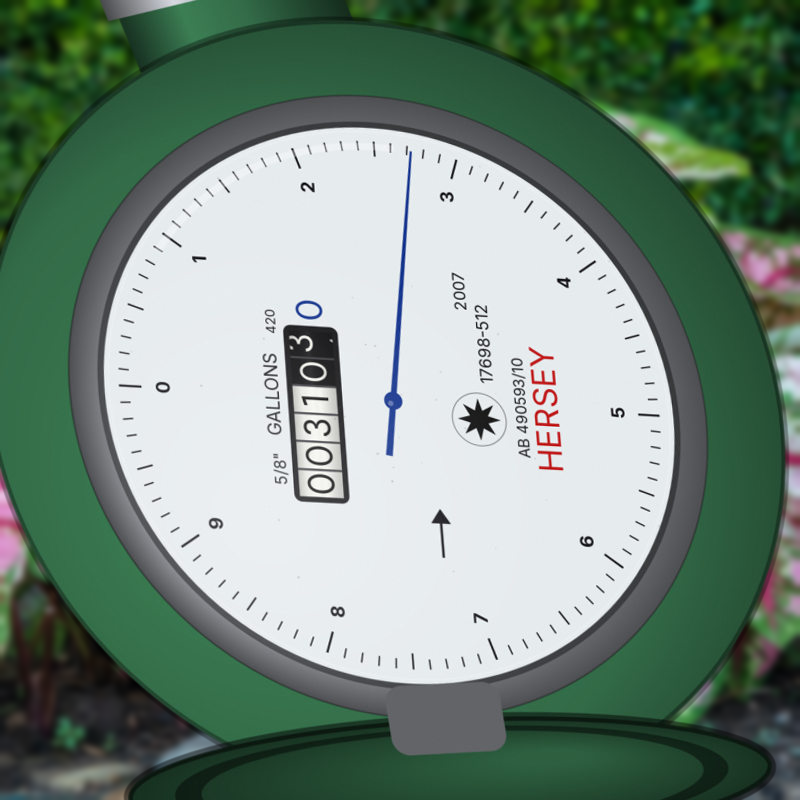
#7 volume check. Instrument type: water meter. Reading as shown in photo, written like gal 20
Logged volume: gal 31032.7
